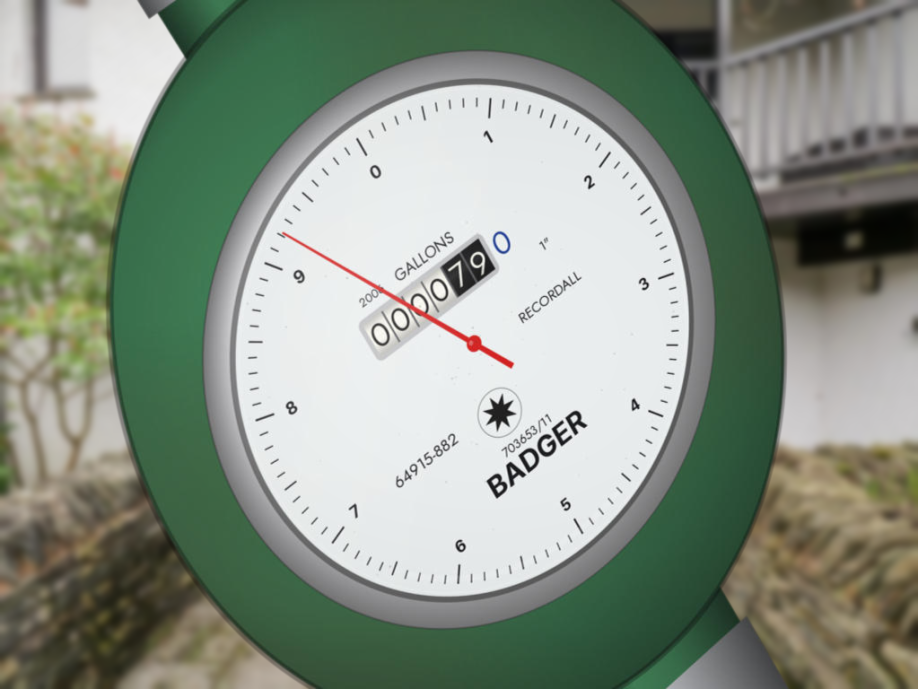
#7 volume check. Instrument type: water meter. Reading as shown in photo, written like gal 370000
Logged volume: gal 789.2
